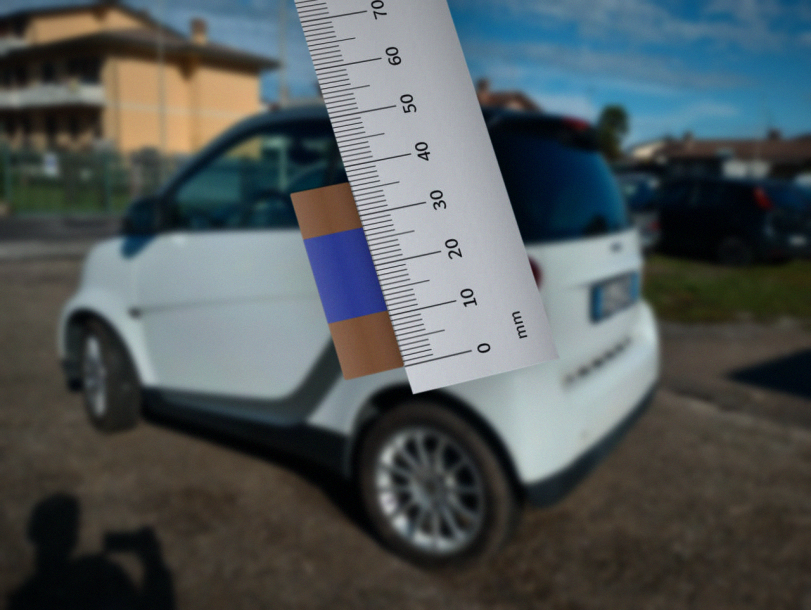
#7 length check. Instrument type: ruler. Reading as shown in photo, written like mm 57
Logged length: mm 37
